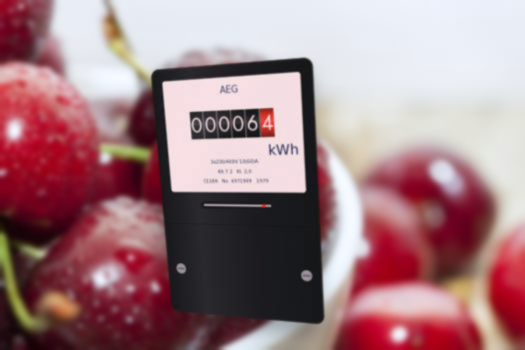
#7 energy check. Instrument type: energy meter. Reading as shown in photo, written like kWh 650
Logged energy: kWh 6.4
